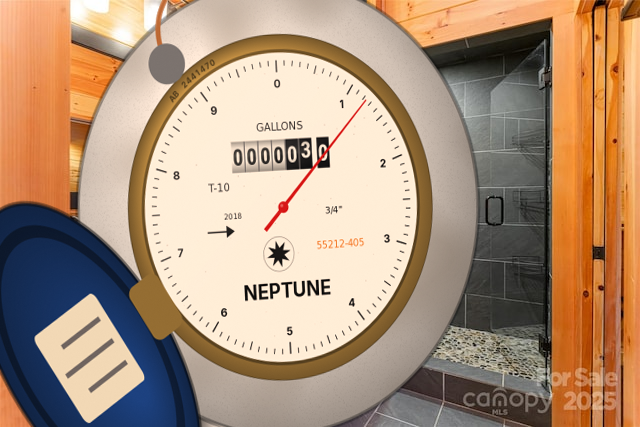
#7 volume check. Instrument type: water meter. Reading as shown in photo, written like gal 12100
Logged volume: gal 31.2
